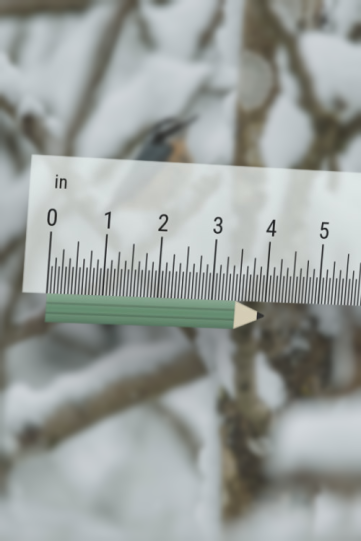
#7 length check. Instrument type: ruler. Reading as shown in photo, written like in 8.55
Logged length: in 4
